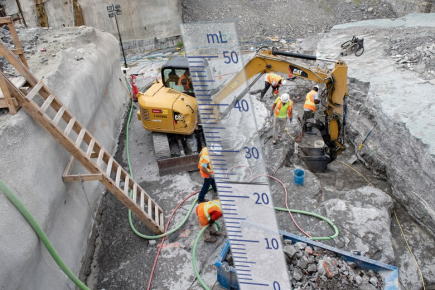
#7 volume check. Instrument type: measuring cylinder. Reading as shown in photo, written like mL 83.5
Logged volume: mL 23
